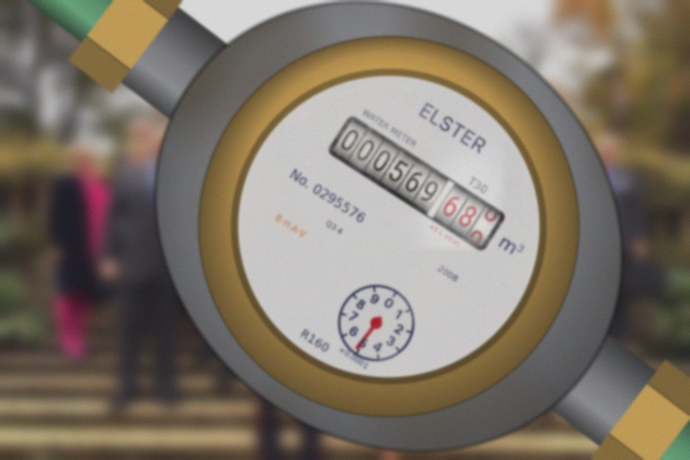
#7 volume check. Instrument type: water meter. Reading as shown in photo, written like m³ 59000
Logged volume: m³ 569.6885
